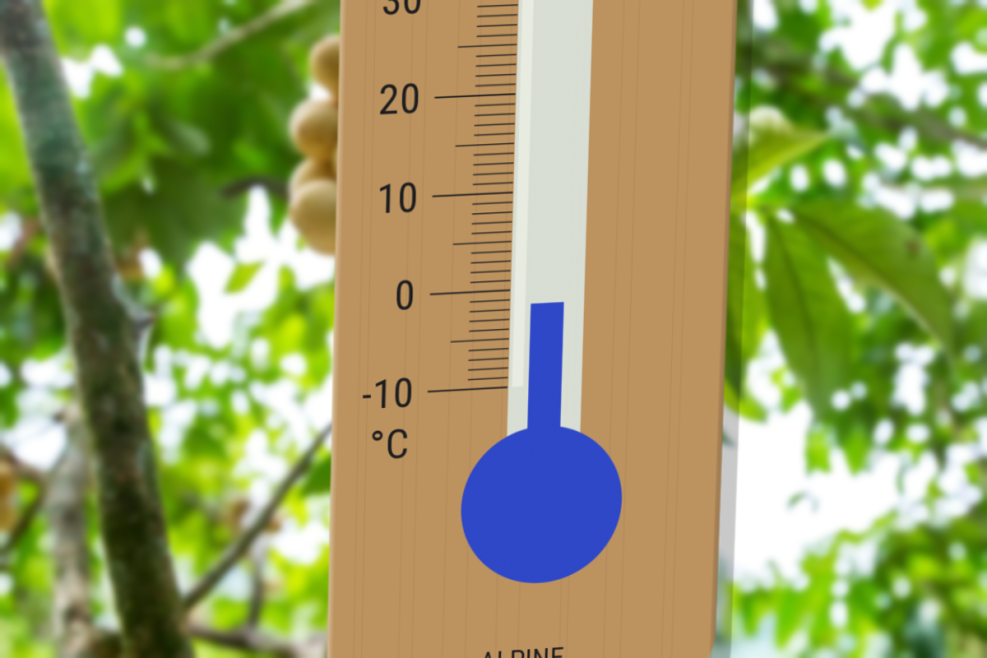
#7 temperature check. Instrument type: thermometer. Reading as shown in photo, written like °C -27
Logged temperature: °C -1.5
